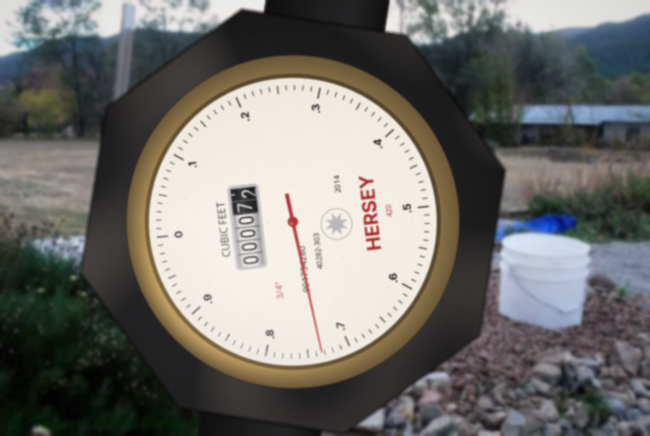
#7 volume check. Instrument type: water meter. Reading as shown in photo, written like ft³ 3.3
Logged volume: ft³ 71.73
